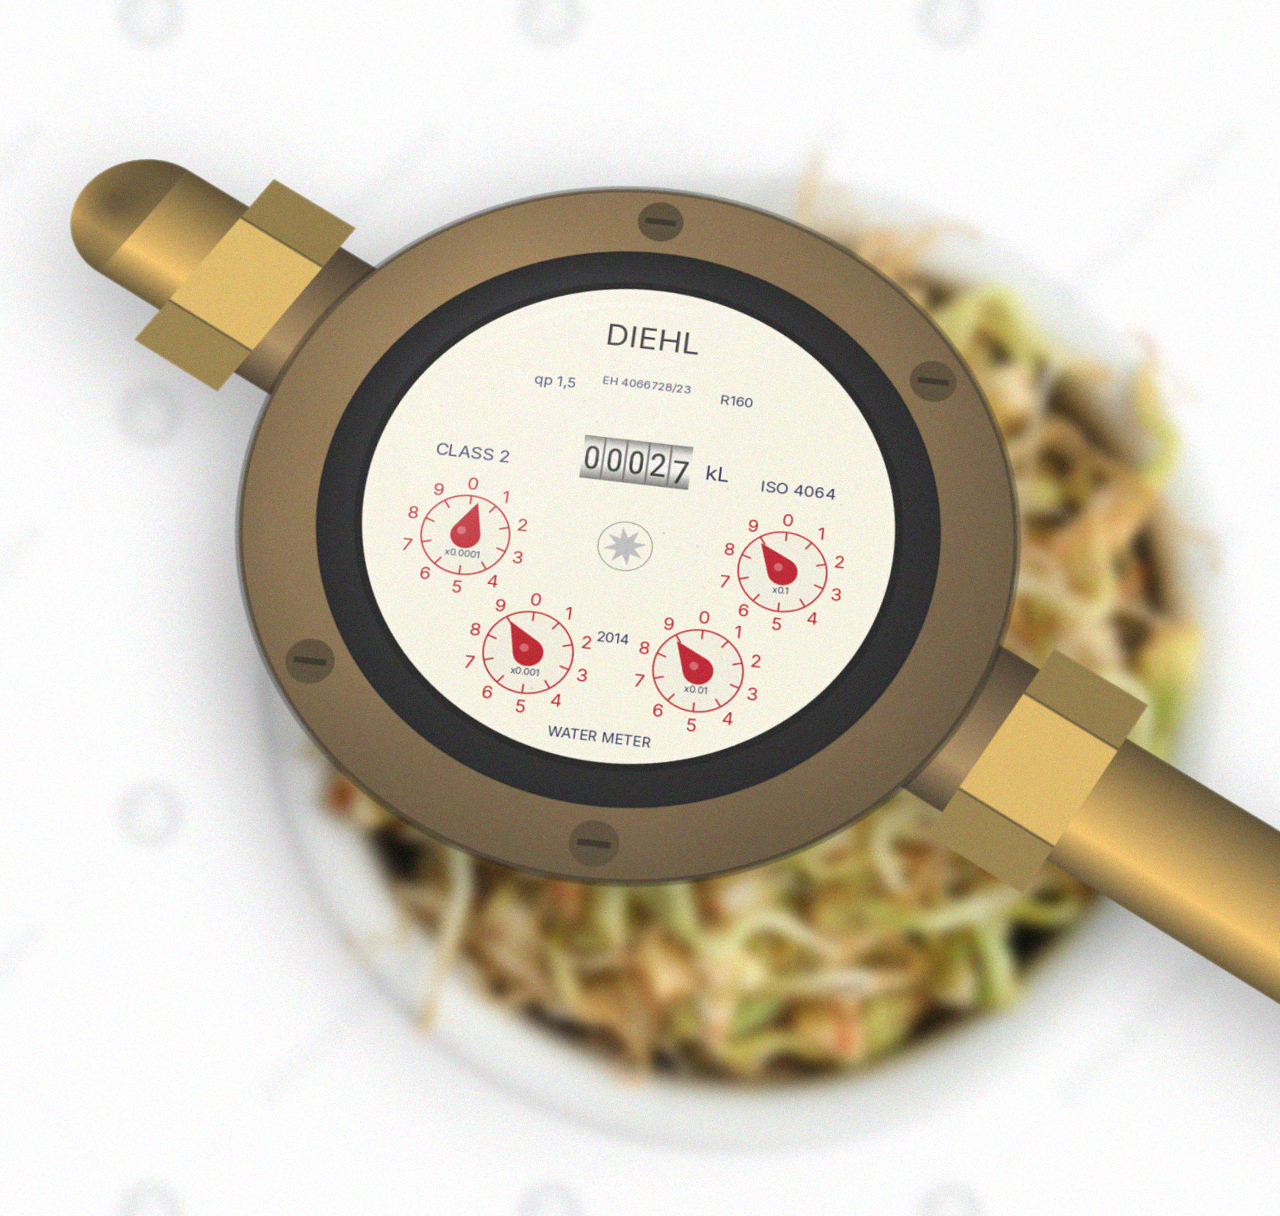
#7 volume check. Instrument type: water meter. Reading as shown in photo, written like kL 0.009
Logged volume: kL 26.8890
